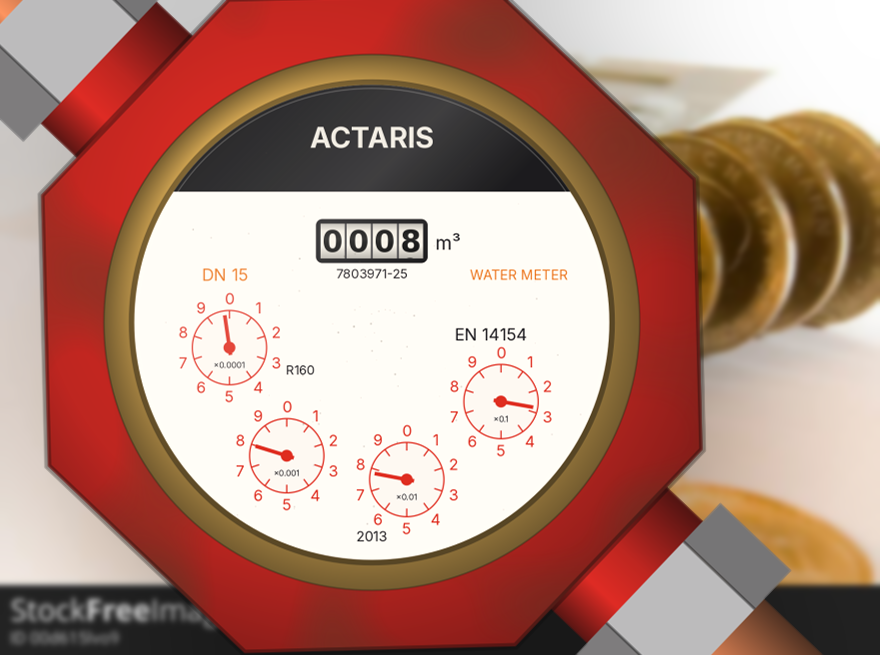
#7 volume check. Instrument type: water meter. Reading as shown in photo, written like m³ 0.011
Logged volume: m³ 8.2779
